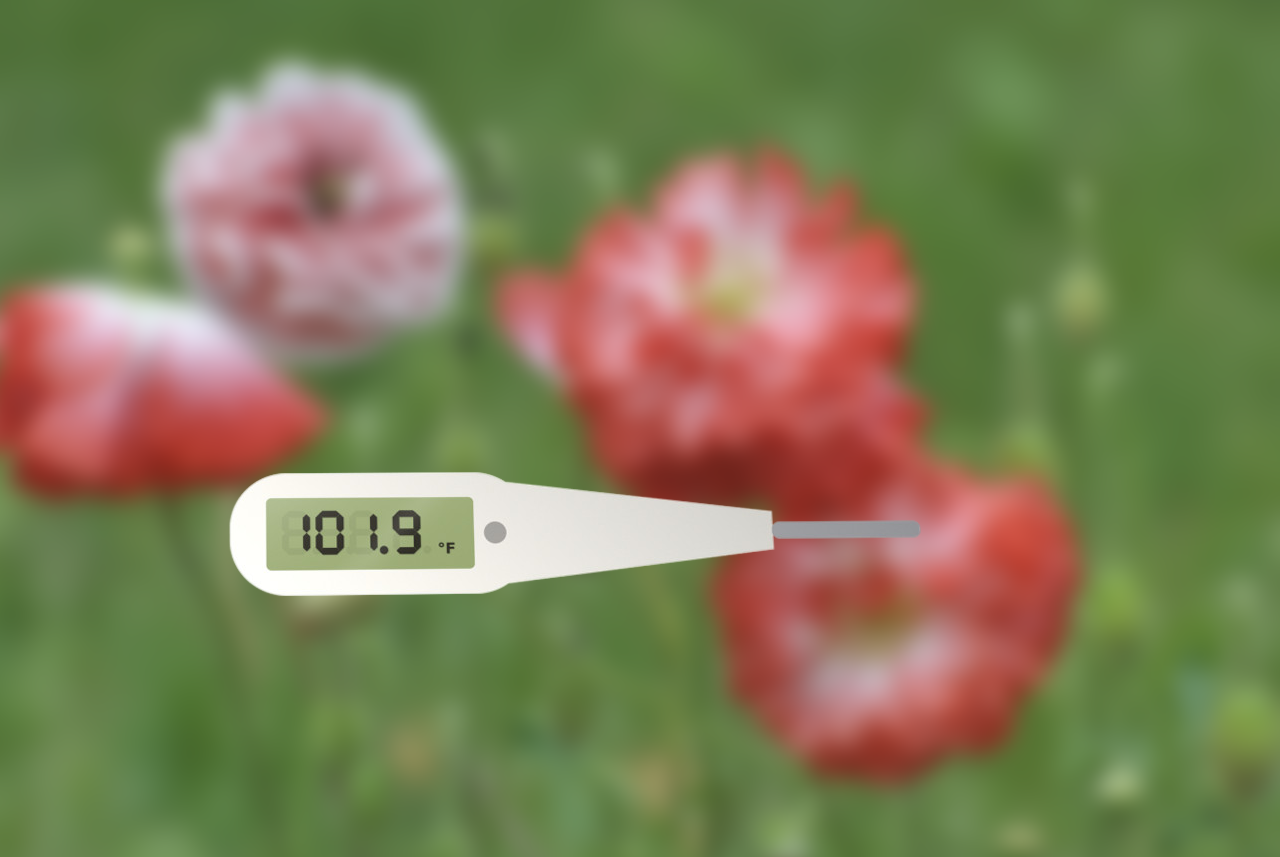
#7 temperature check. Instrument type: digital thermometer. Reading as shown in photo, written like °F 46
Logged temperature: °F 101.9
